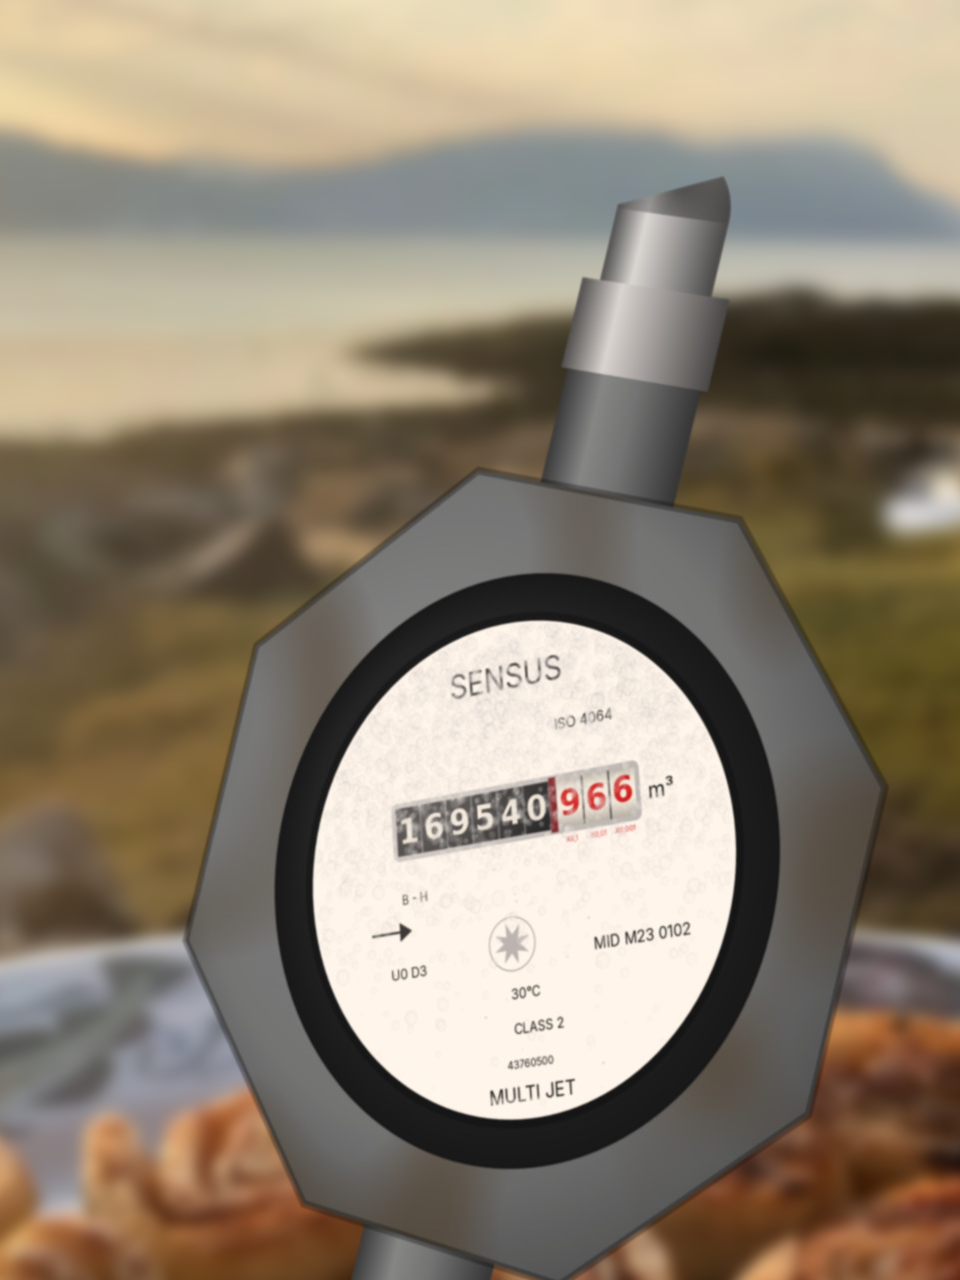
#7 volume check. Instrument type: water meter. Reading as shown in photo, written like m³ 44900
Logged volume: m³ 169540.966
